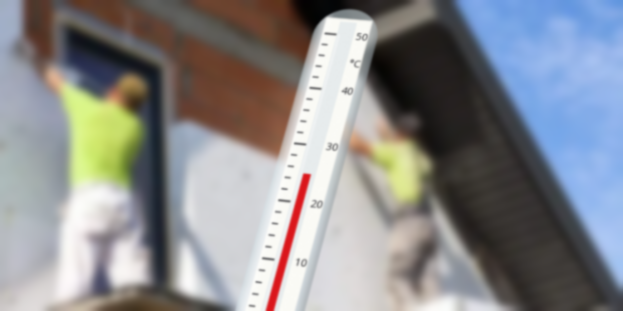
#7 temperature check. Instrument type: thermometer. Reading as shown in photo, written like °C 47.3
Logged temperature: °C 25
